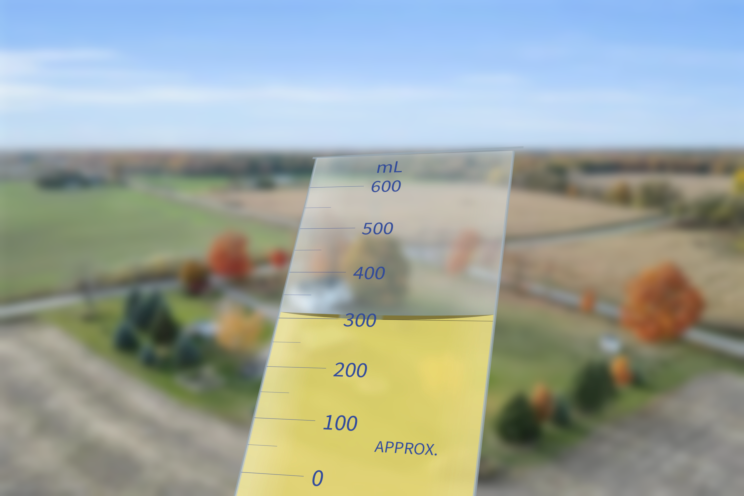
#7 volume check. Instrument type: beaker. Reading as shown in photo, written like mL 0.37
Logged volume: mL 300
